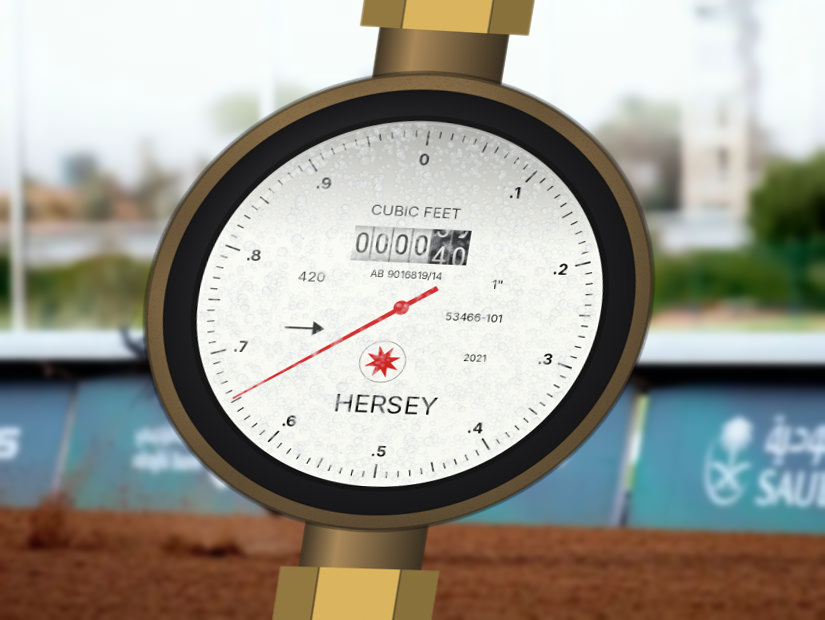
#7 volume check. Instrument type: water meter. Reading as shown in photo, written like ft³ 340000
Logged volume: ft³ 39.65
